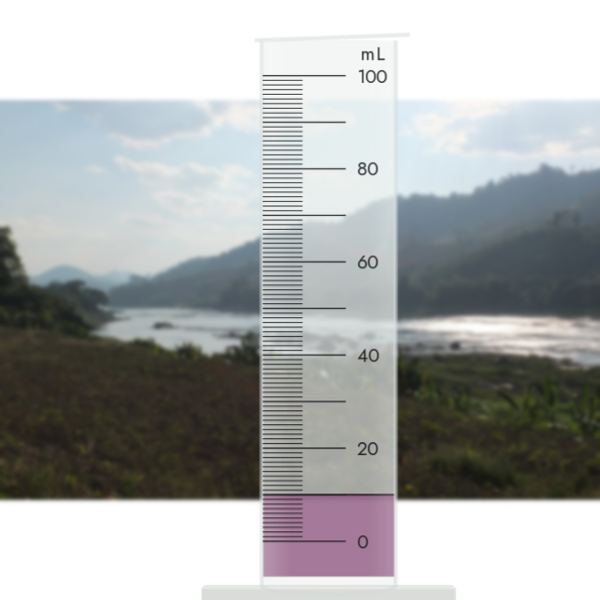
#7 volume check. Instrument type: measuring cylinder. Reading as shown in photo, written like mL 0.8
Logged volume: mL 10
